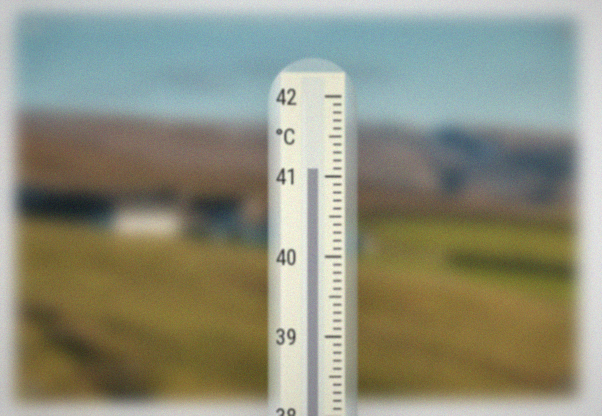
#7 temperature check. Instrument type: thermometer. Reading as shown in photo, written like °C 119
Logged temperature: °C 41.1
